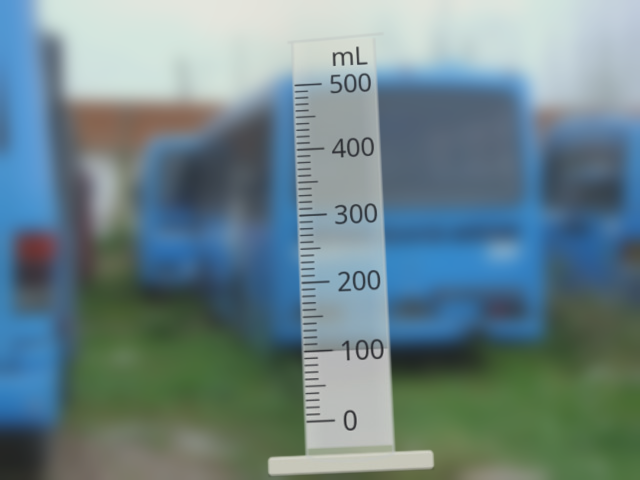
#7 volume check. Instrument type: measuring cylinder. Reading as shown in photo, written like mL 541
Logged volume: mL 100
